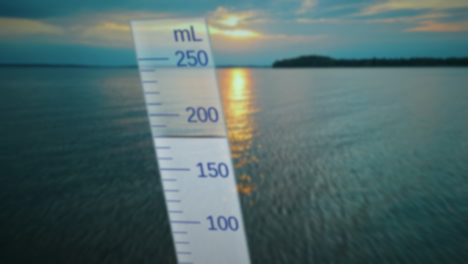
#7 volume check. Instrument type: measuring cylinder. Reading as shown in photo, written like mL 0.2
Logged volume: mL 180
